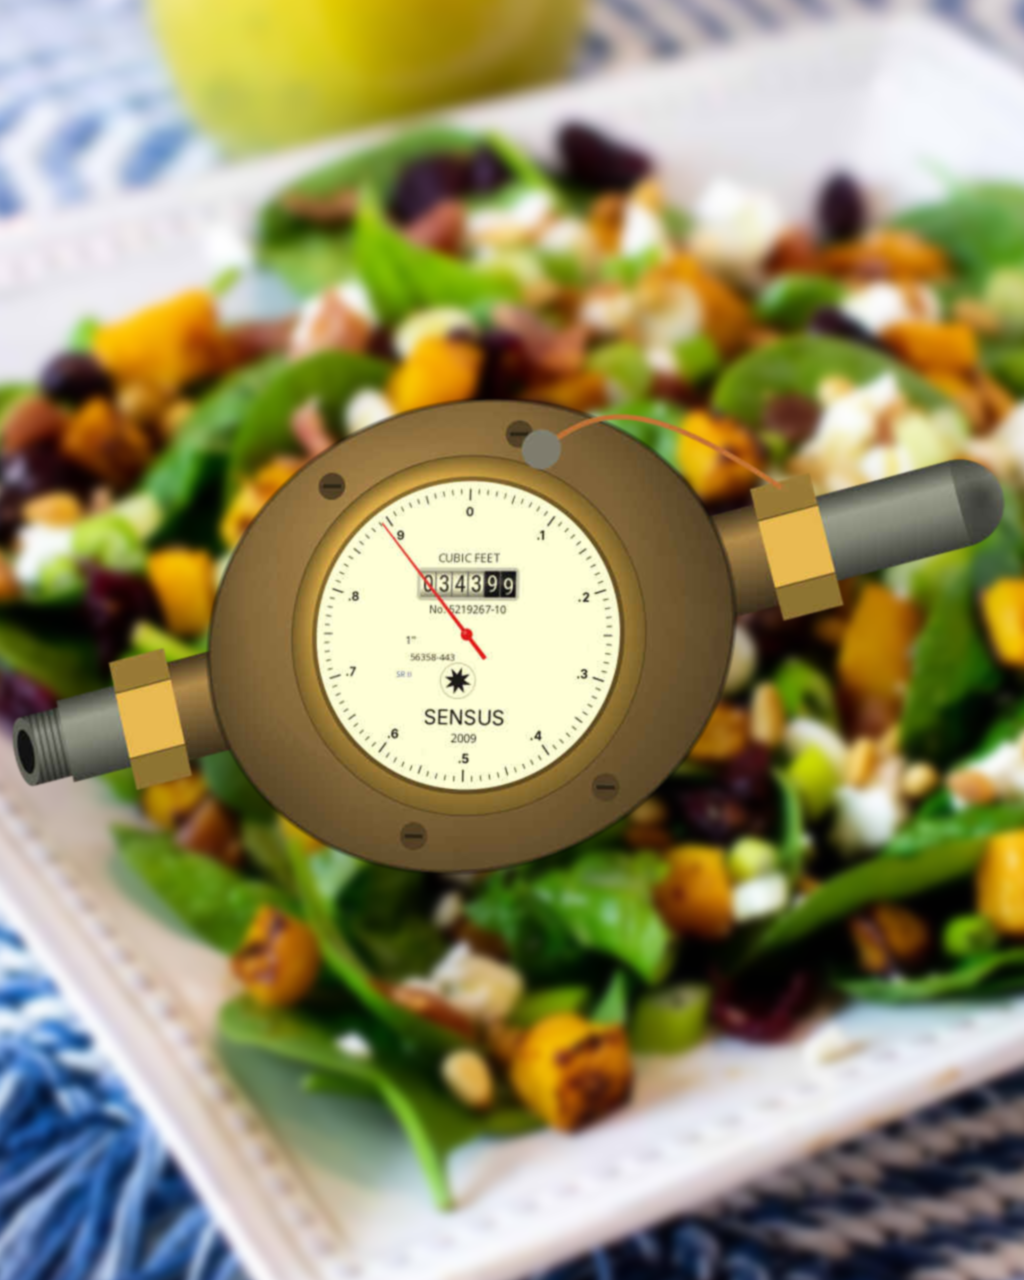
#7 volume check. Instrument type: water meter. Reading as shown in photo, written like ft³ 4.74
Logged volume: ft³ 34398.89
